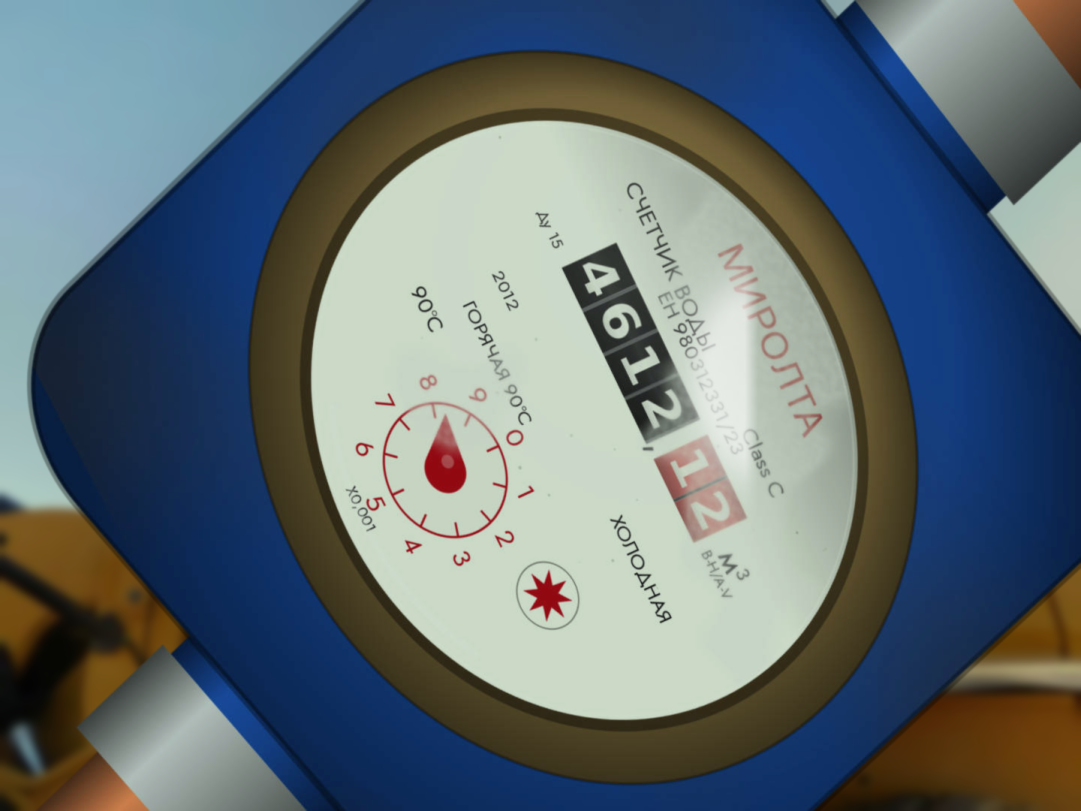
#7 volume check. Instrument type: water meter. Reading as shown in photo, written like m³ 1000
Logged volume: m³ 4612.128
